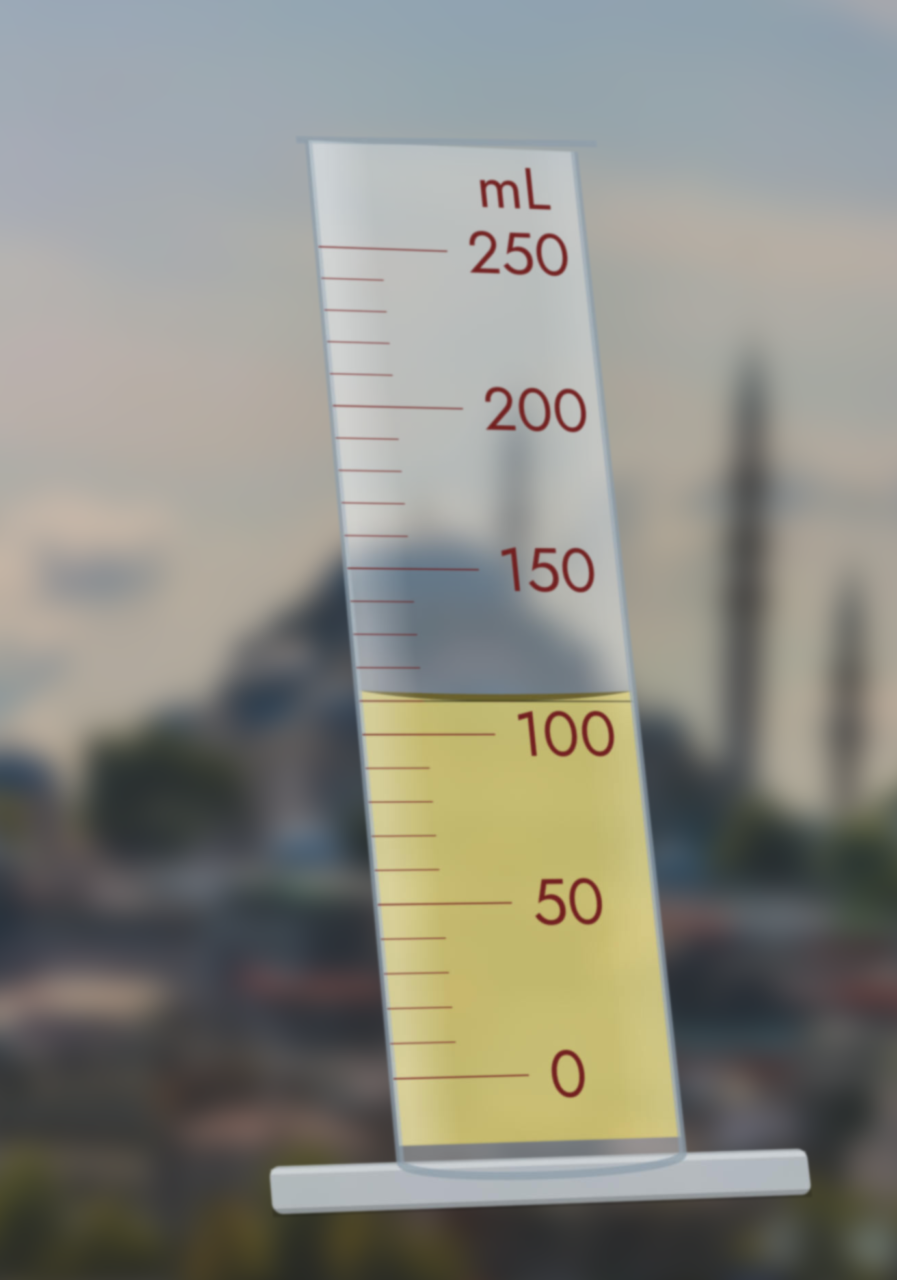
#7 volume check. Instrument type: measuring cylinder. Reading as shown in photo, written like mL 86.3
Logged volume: mL 110
